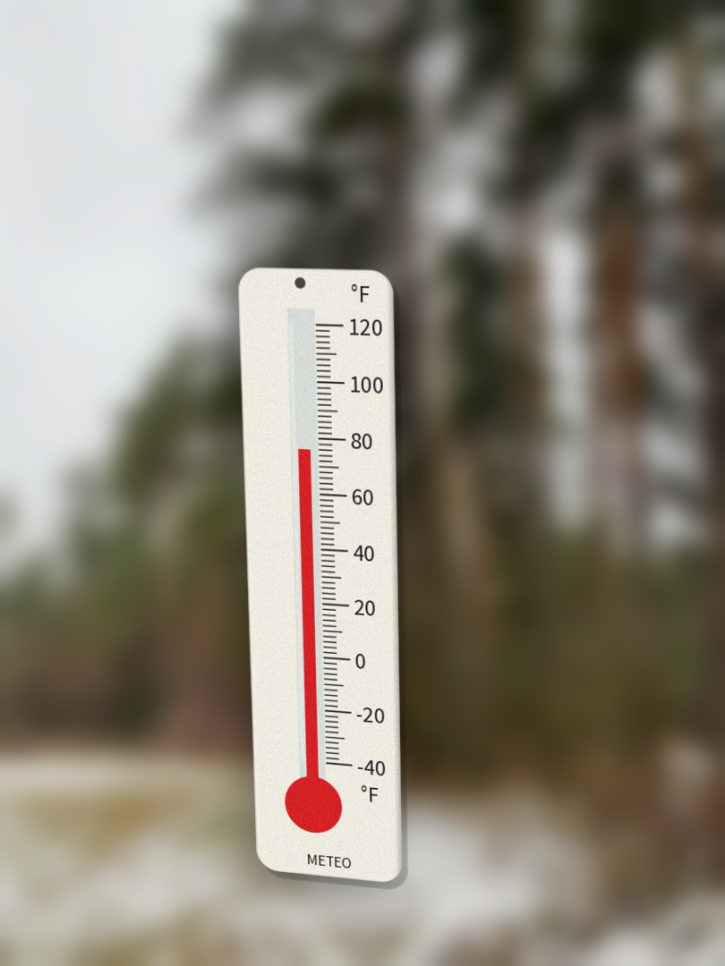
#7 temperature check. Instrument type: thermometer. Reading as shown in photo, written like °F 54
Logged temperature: °F 76
